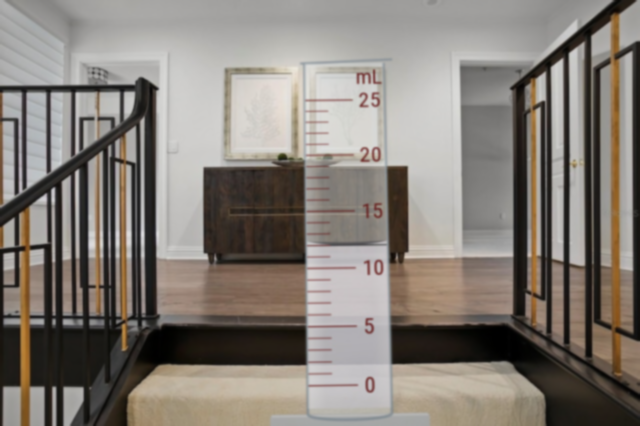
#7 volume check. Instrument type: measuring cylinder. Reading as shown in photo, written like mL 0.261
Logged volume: mL 12
